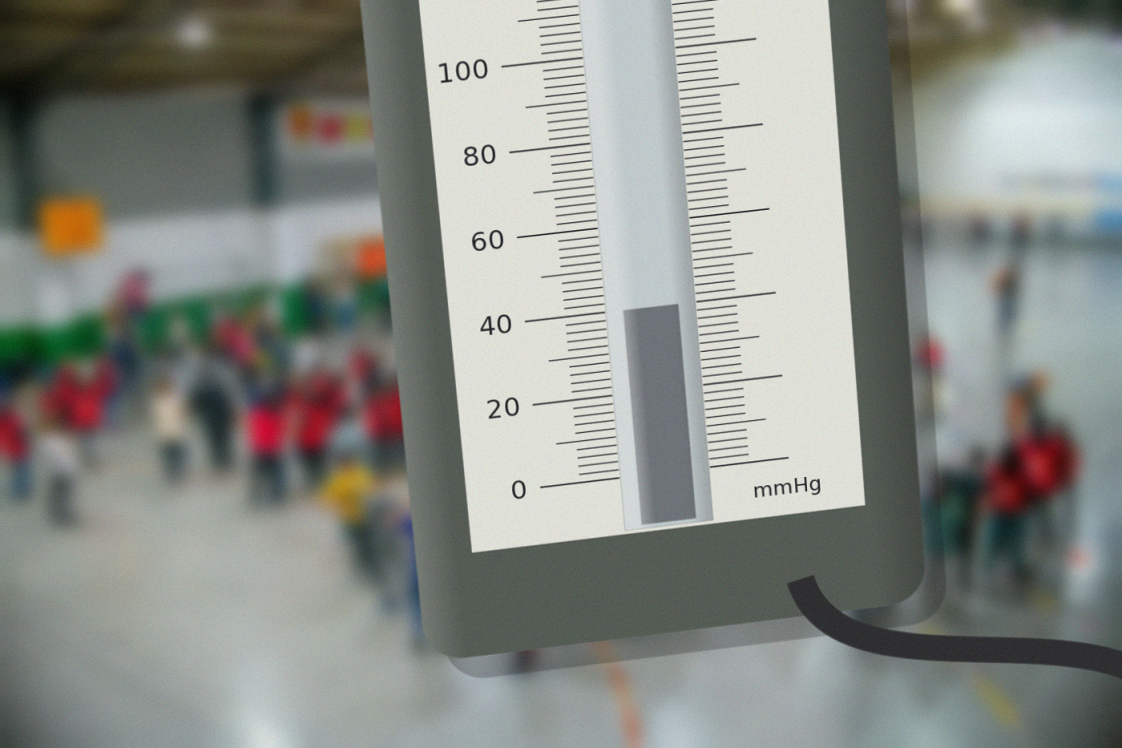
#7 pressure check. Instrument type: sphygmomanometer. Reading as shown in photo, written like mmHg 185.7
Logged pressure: mmHg 40
